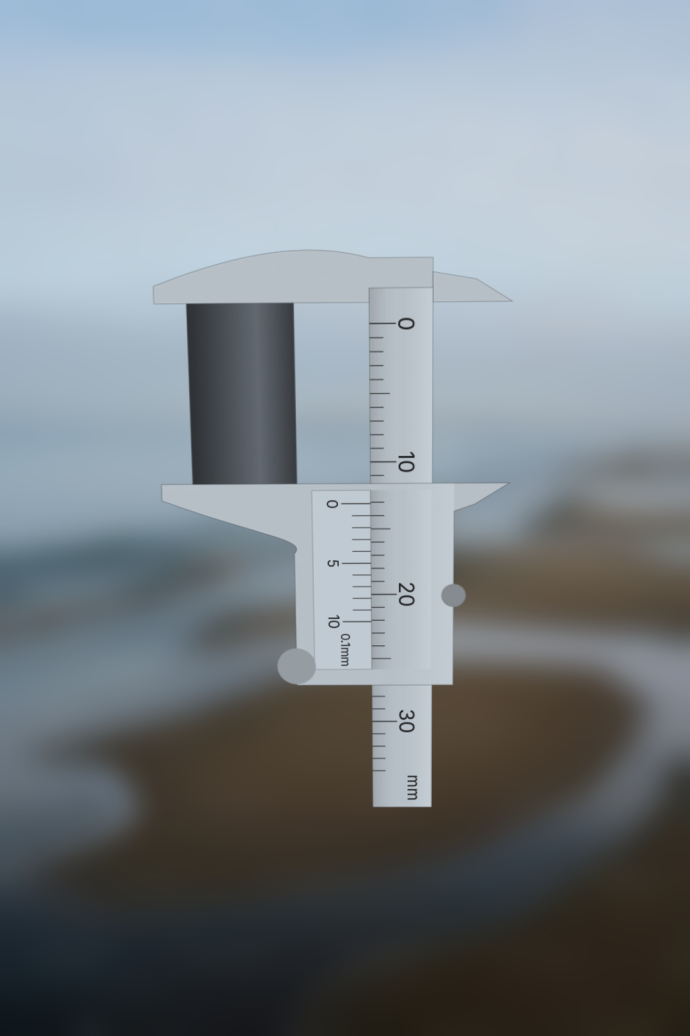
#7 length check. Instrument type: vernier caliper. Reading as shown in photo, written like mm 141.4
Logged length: mm 13.1
